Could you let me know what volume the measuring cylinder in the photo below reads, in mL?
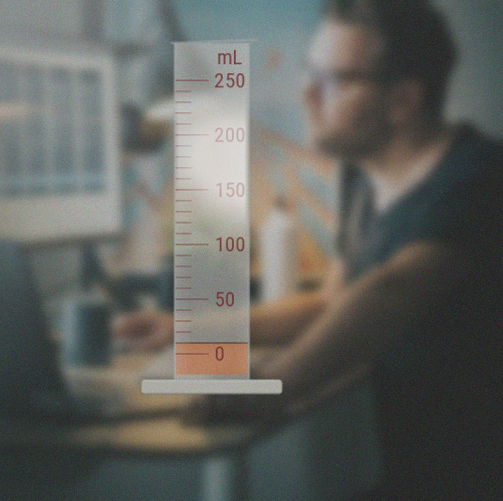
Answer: 10 mL
